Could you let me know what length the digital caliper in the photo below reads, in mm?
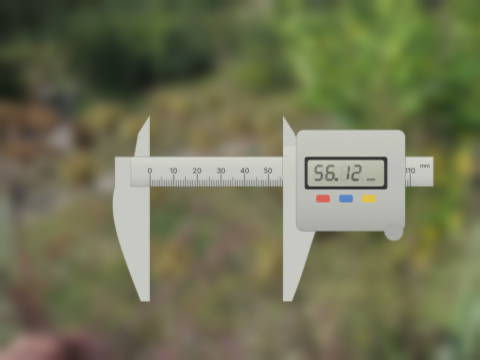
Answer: 56.12 mm
